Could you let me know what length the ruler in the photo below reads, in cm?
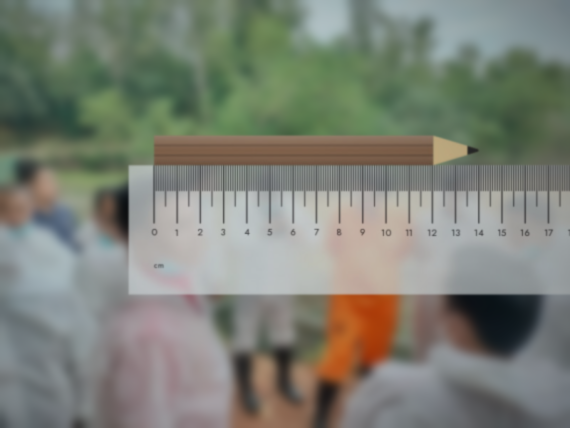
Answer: 14 cm
